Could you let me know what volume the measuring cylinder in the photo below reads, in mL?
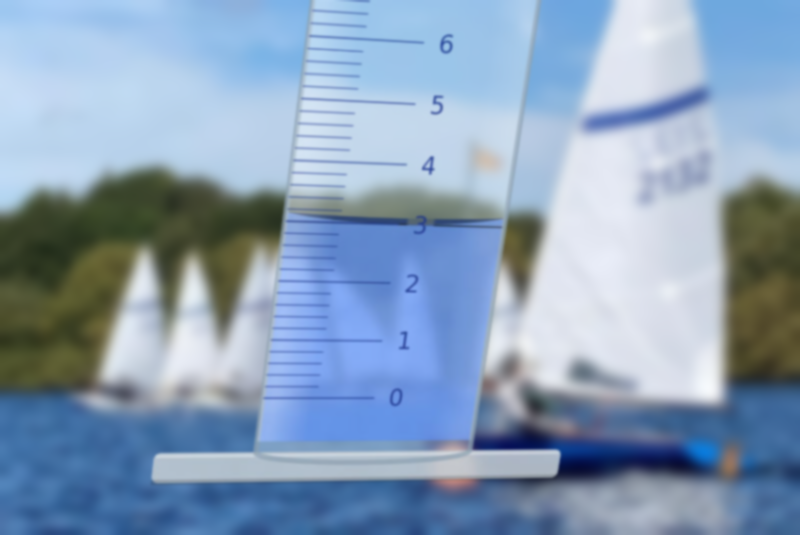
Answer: 3 mL
